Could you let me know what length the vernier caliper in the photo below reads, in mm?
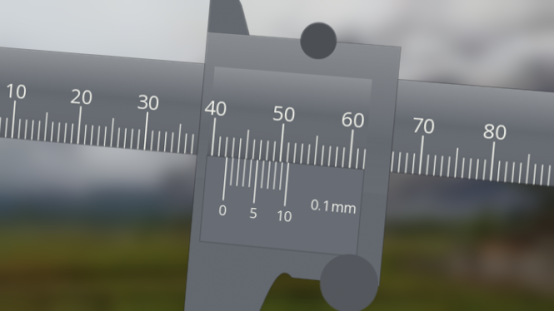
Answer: 42.2 mm
